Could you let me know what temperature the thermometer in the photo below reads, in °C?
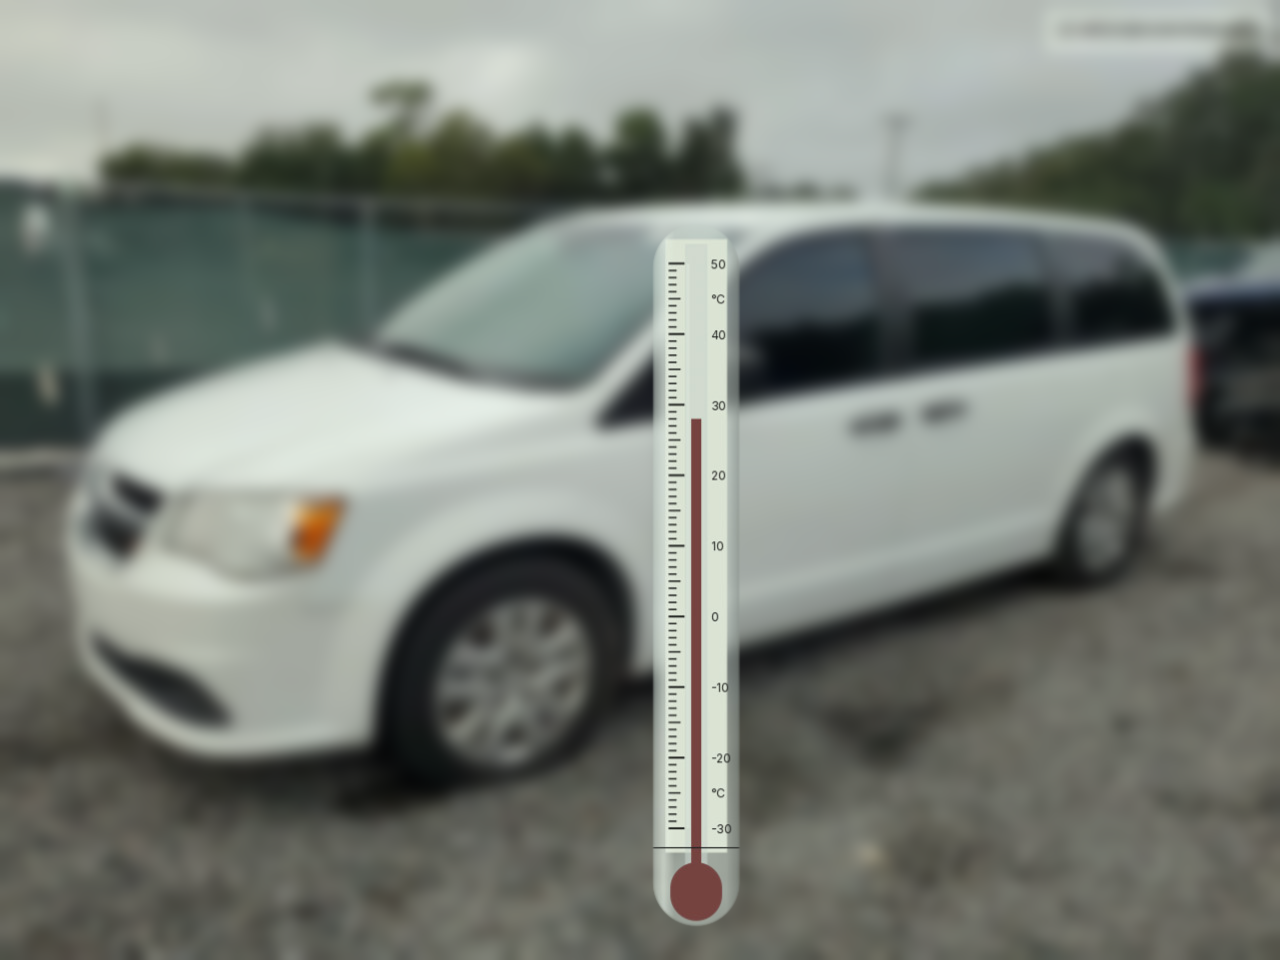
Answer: 28 °C
